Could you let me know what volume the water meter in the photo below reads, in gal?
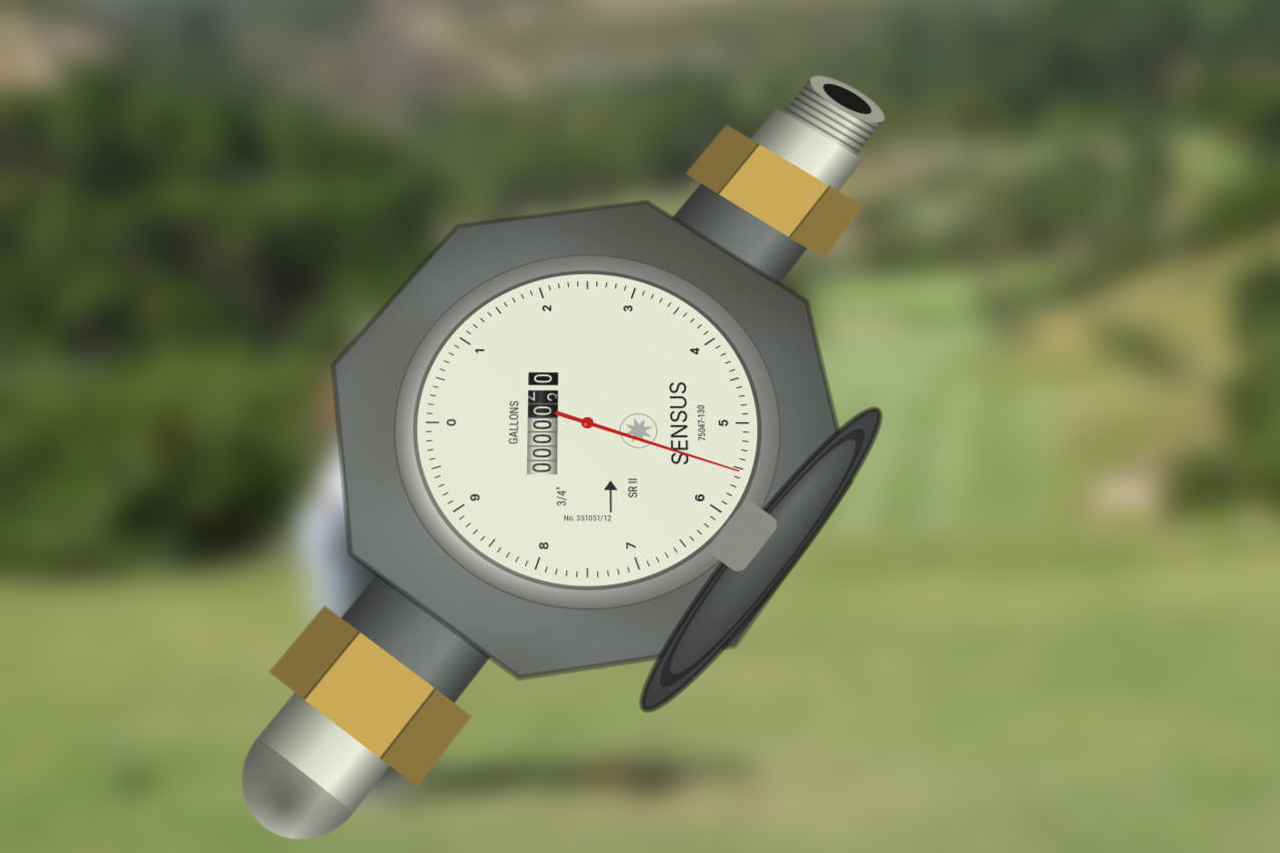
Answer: 25.5 gal
